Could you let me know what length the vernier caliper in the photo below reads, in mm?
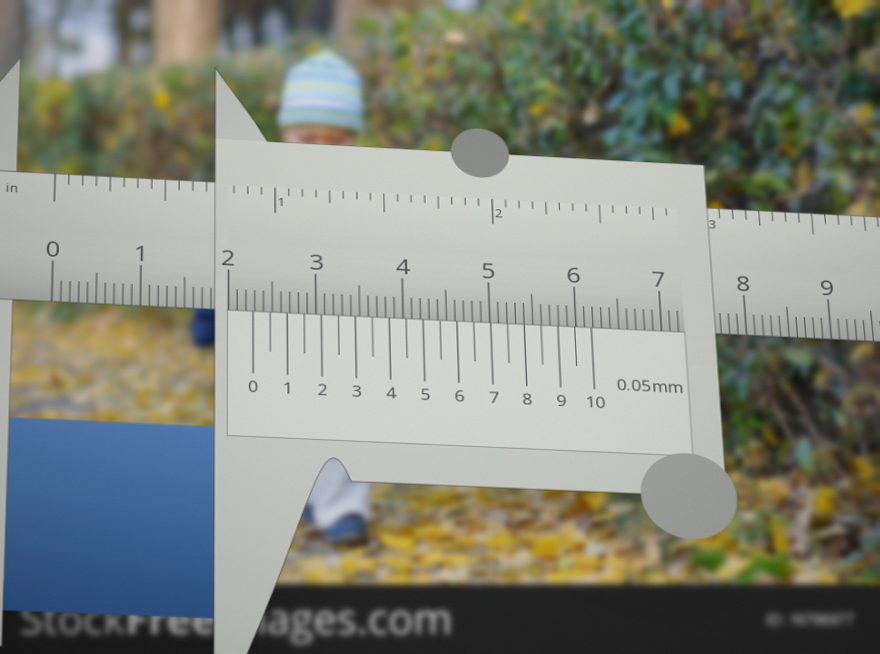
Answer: 22.8 mm
